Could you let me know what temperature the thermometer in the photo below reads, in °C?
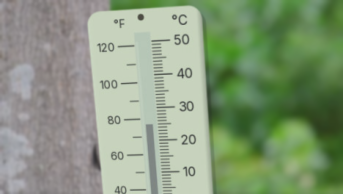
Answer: 25 °C
